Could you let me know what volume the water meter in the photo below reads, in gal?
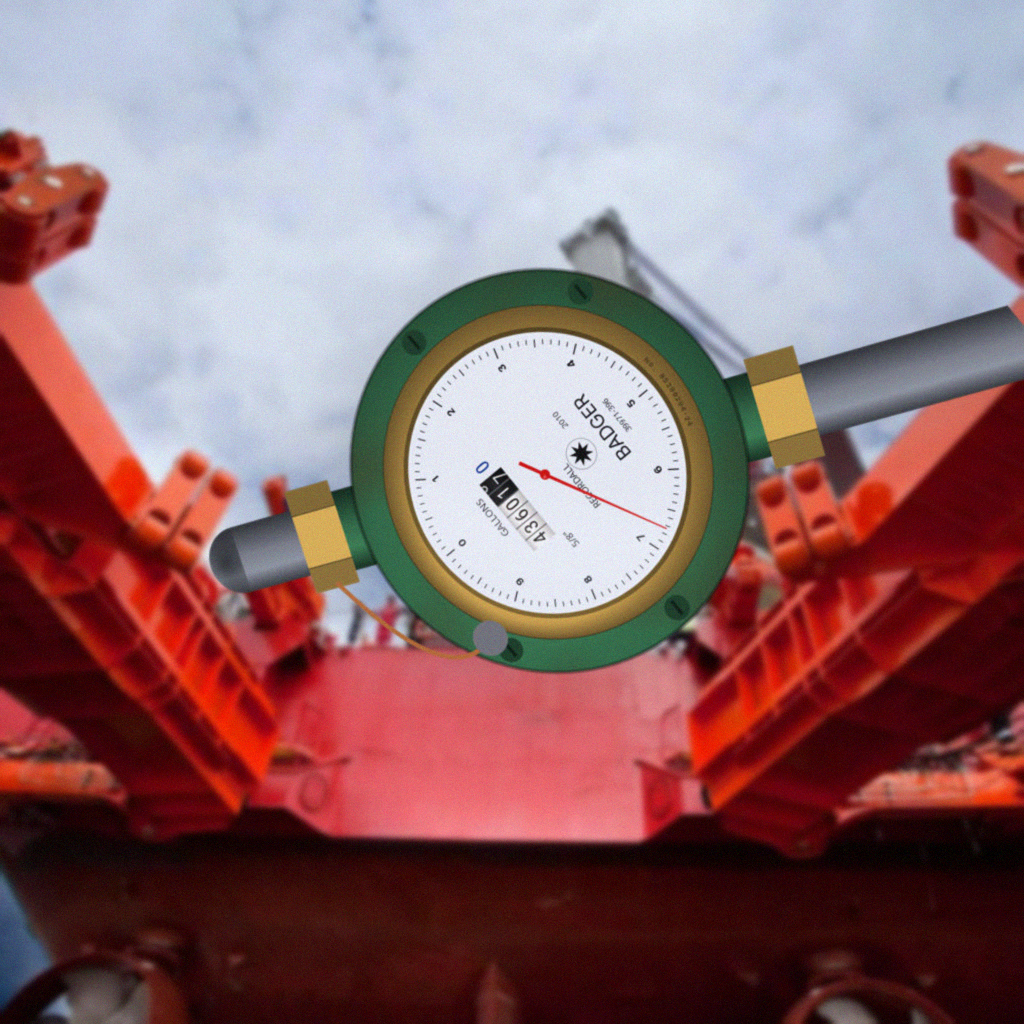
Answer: 4360166.7 gal
